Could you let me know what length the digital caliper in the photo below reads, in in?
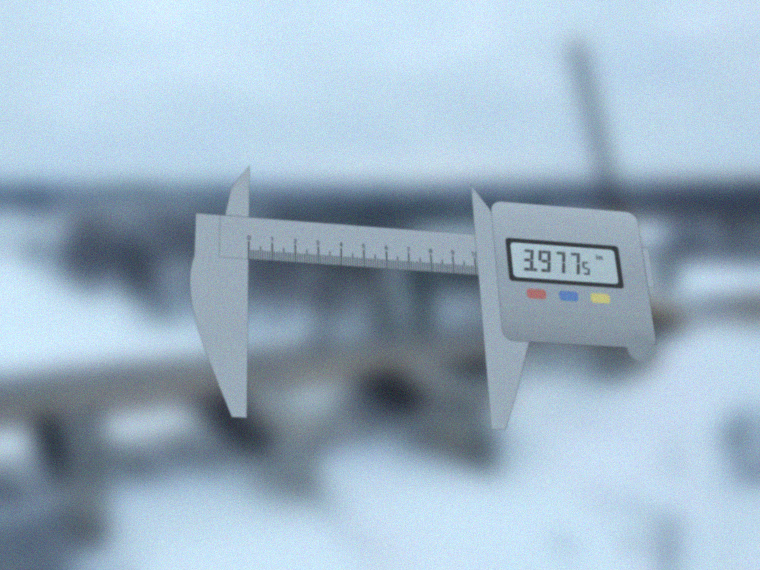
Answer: 3.9775 in
